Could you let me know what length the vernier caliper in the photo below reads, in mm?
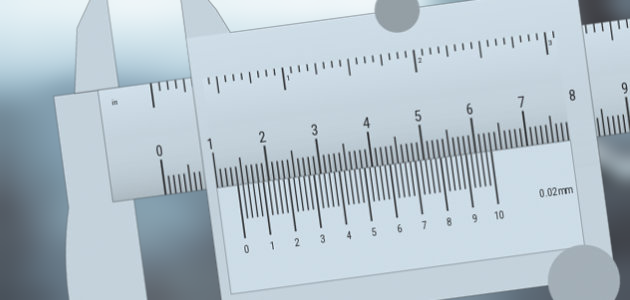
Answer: 14.0 mm
